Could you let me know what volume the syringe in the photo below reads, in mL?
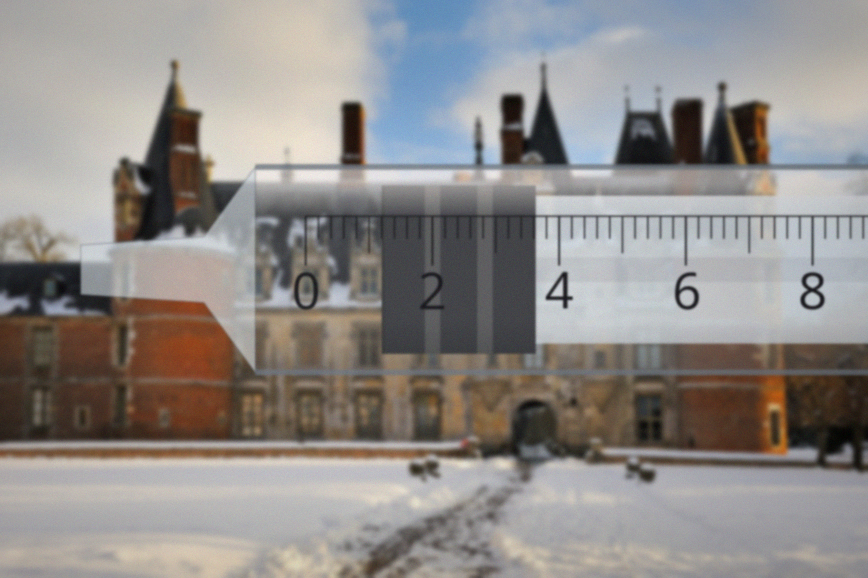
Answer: 1.2 mL
